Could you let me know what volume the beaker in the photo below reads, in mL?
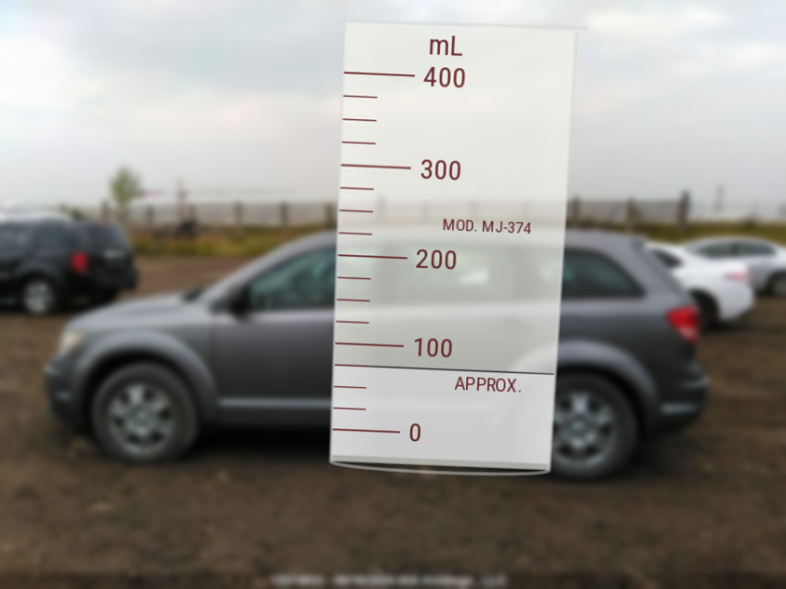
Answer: 75 mL
